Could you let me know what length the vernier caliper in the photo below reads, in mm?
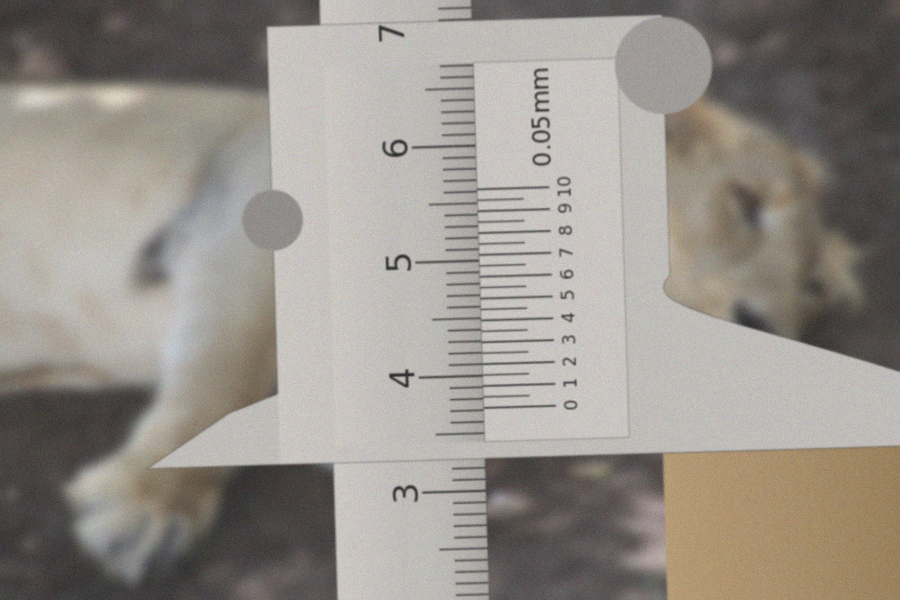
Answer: 37.2 mm
